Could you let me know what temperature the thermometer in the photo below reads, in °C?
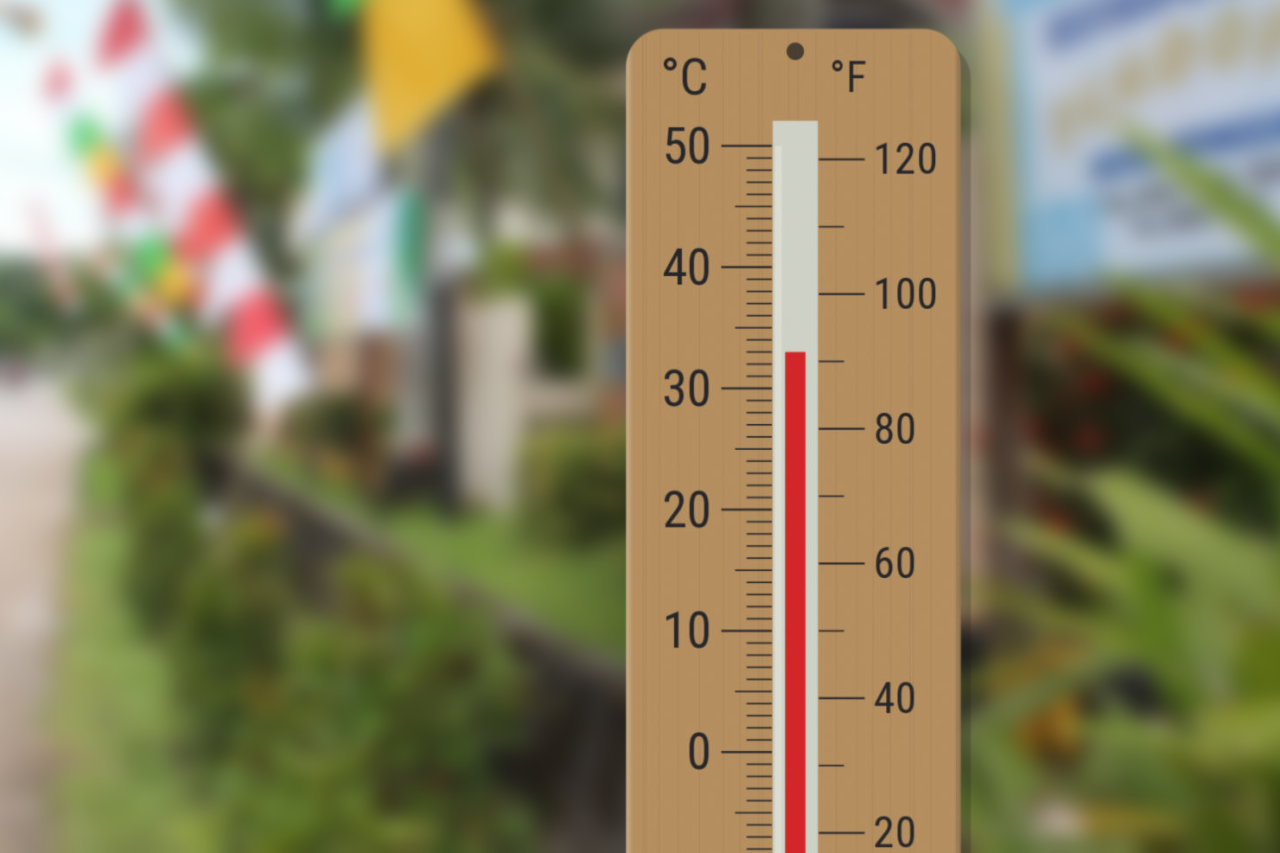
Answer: 33 °C
